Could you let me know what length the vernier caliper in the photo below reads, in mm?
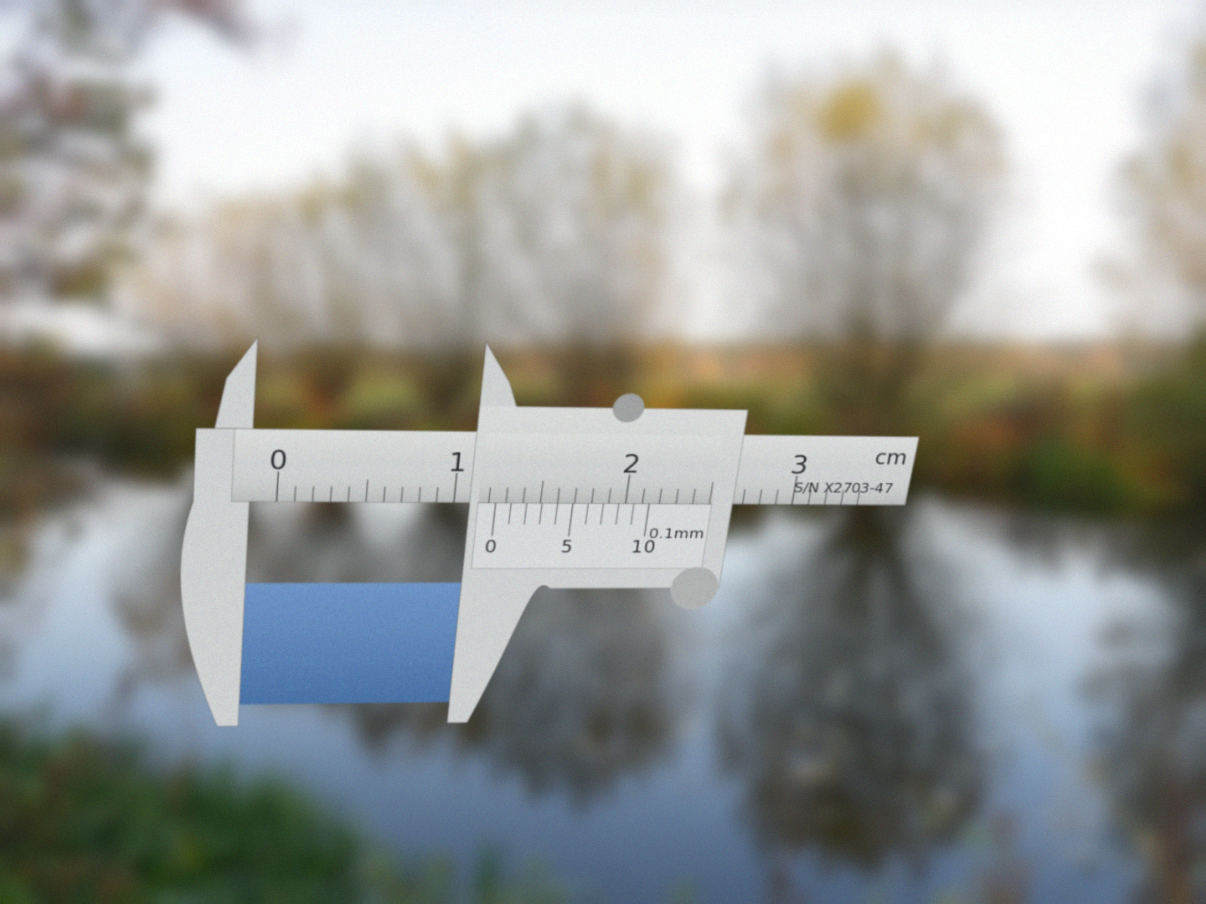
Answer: 12.4 mm
